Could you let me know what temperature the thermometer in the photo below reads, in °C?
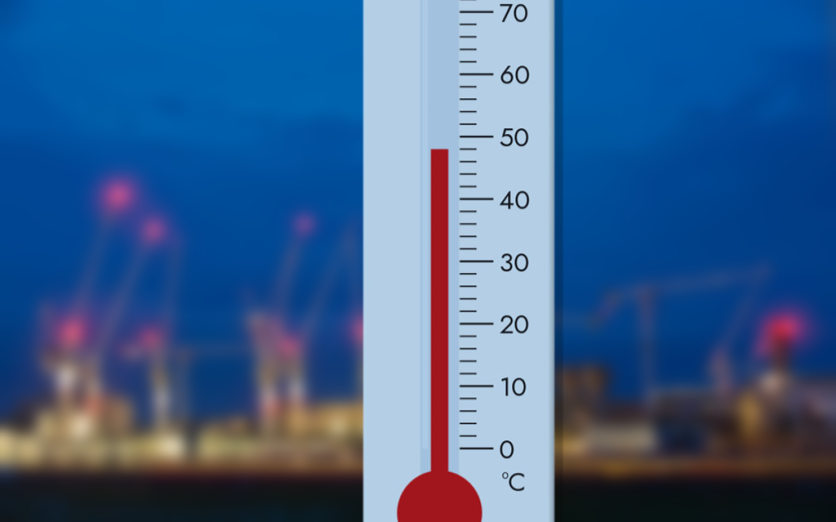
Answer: 48 °C
